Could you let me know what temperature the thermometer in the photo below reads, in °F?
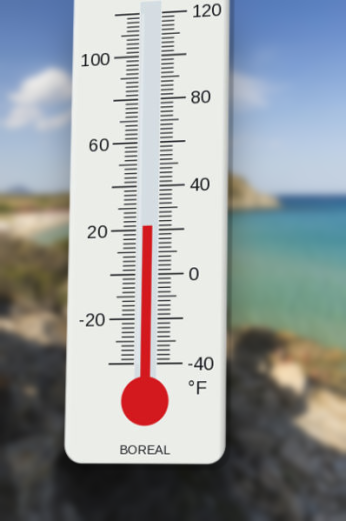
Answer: 22 °F
